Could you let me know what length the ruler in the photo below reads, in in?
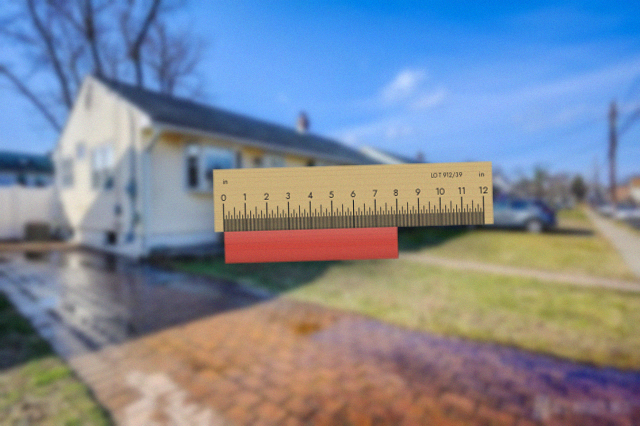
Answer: 8 in
